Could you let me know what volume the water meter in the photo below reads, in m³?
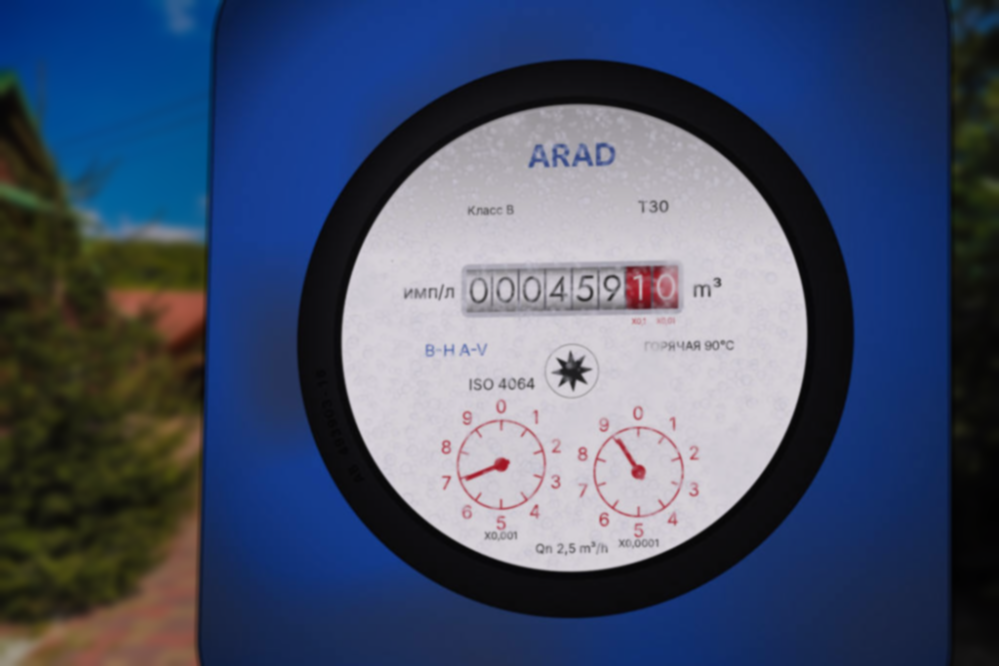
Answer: 459.1069 m³
